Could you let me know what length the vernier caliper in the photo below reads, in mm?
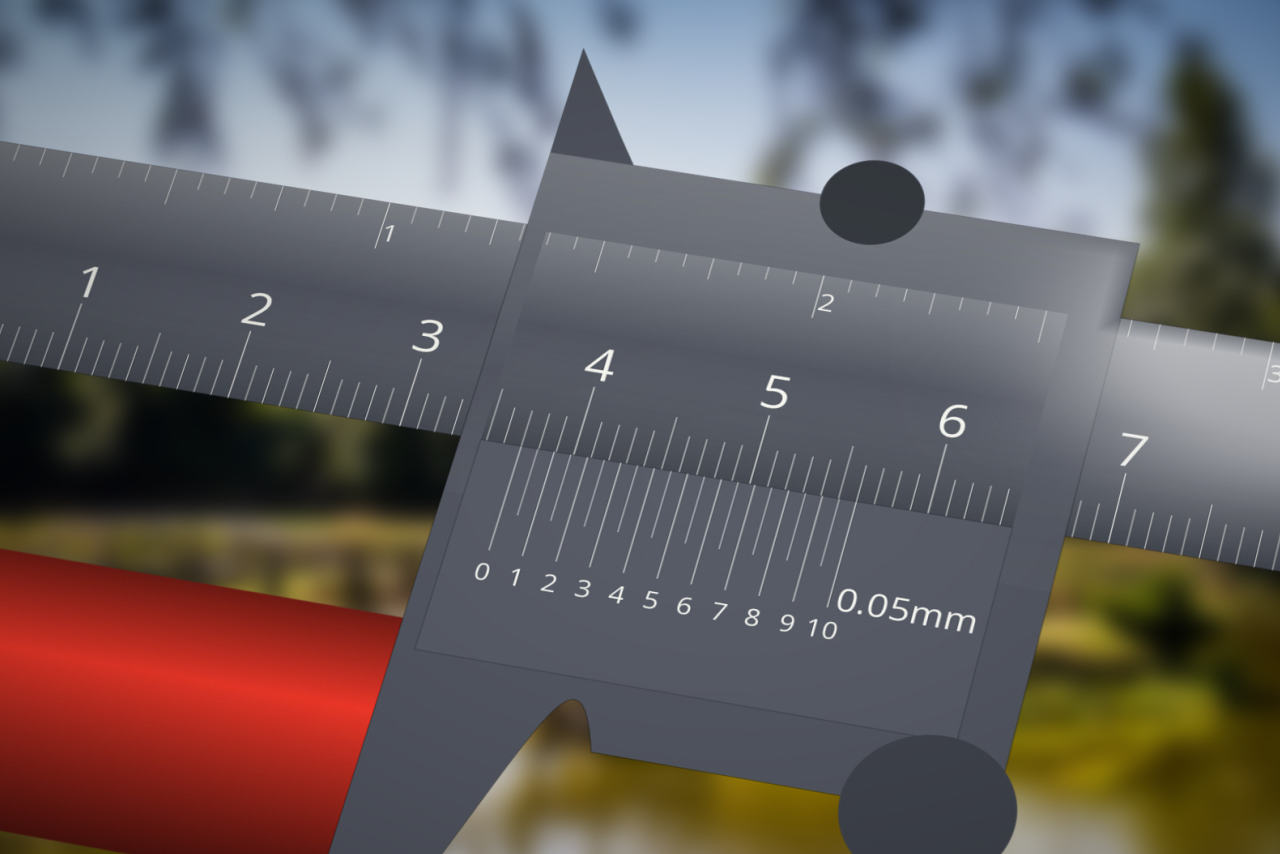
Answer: 37.0 mm
